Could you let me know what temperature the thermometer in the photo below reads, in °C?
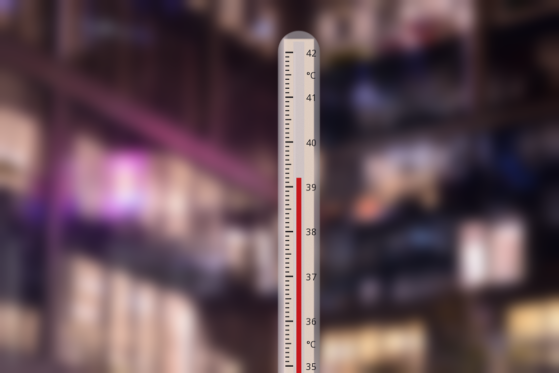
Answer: 39.2 °C
